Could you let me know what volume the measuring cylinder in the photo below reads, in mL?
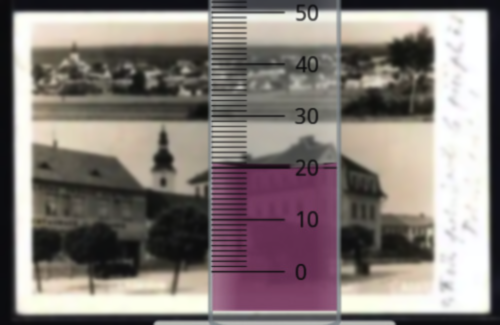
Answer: 20 mL
